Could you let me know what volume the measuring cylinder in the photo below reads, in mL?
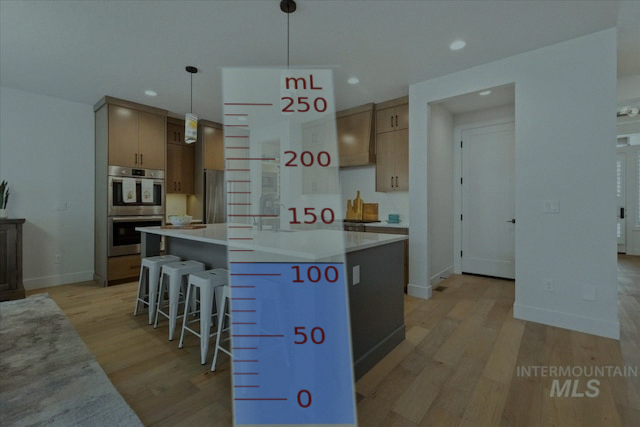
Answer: 110 mL
